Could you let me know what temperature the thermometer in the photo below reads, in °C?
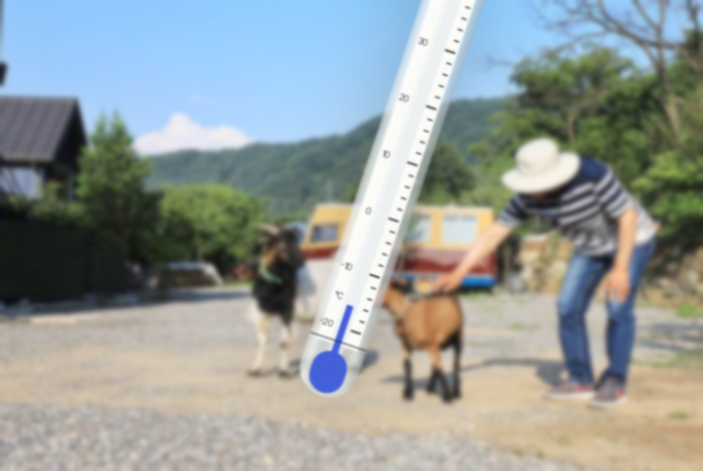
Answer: -16 °C
